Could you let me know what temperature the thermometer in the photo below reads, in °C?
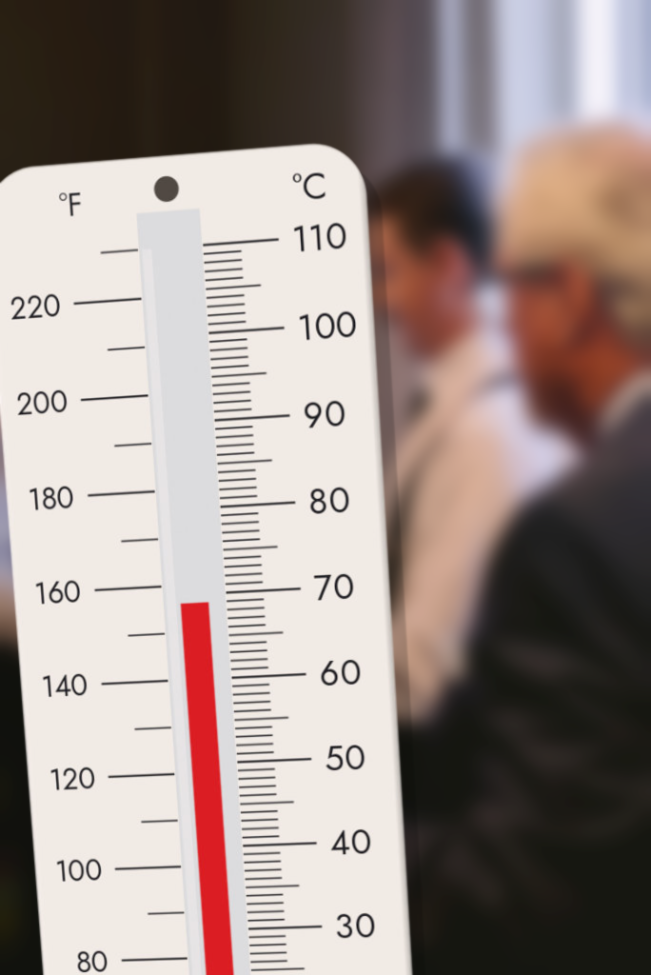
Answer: 69 °C
